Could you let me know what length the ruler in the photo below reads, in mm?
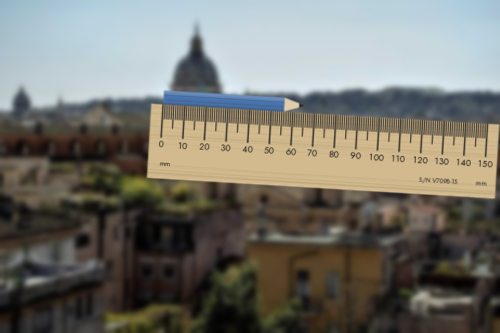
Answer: 65 mm
